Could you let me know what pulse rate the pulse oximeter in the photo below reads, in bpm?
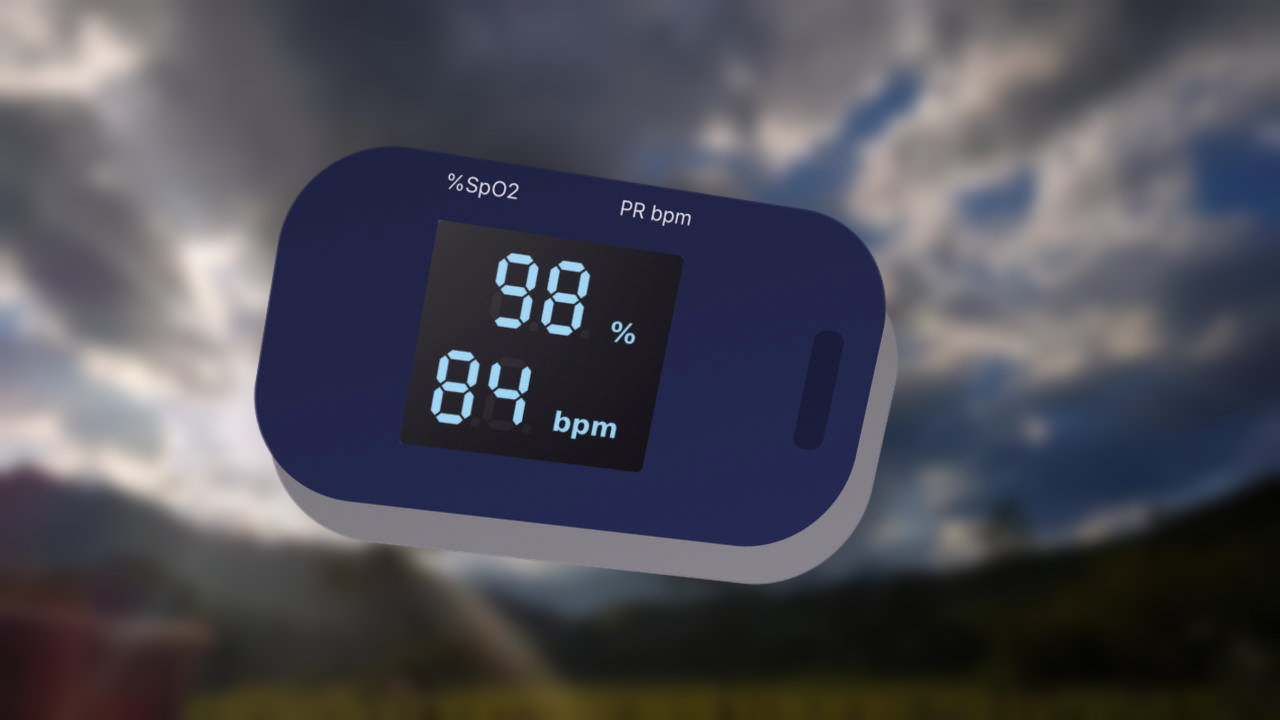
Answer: 84 bpm
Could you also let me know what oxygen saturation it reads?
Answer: 98 %
